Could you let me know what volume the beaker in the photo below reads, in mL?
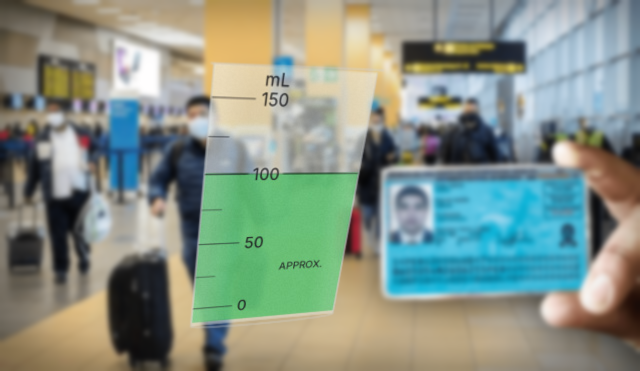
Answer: 100 mL
